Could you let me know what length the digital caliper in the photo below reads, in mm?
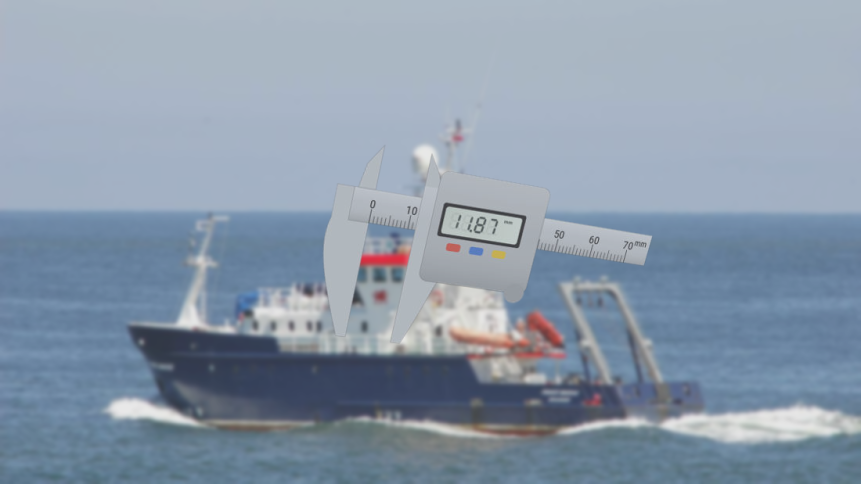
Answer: 11.87 mm
